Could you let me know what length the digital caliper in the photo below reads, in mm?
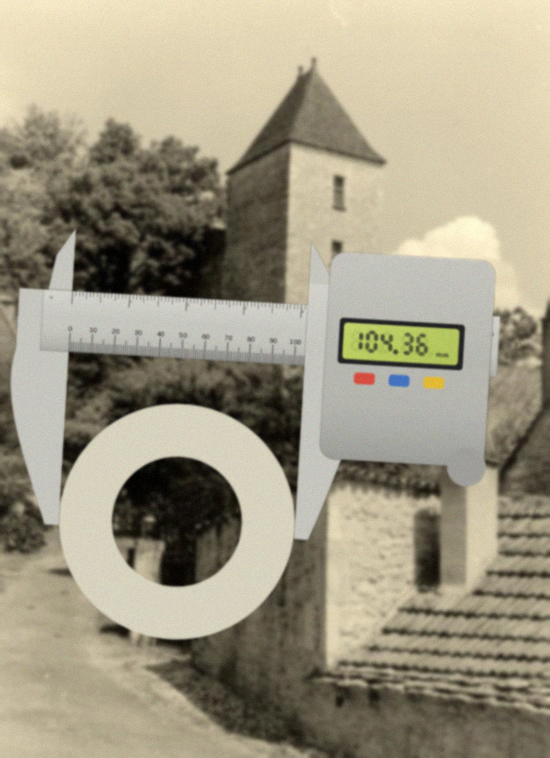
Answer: 104.36 mm
